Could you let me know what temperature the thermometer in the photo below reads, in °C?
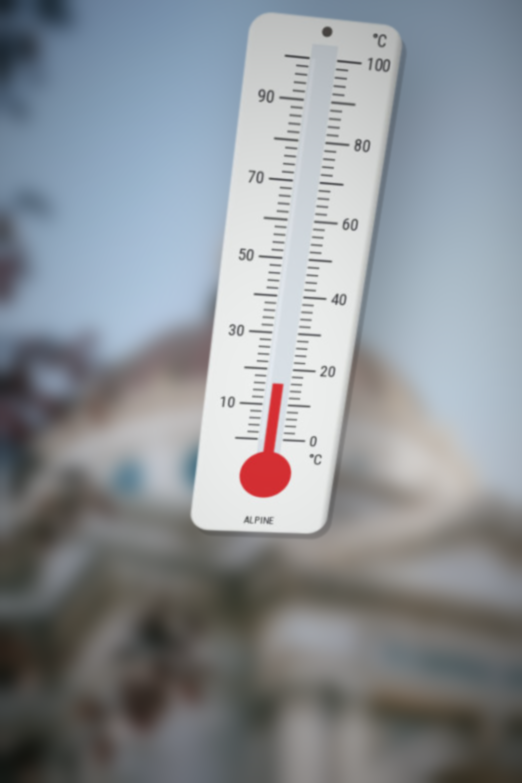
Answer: 16 °C
